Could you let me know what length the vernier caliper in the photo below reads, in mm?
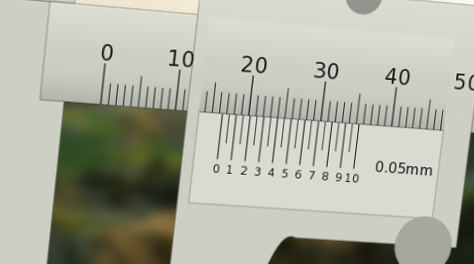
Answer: 16.4 mm
